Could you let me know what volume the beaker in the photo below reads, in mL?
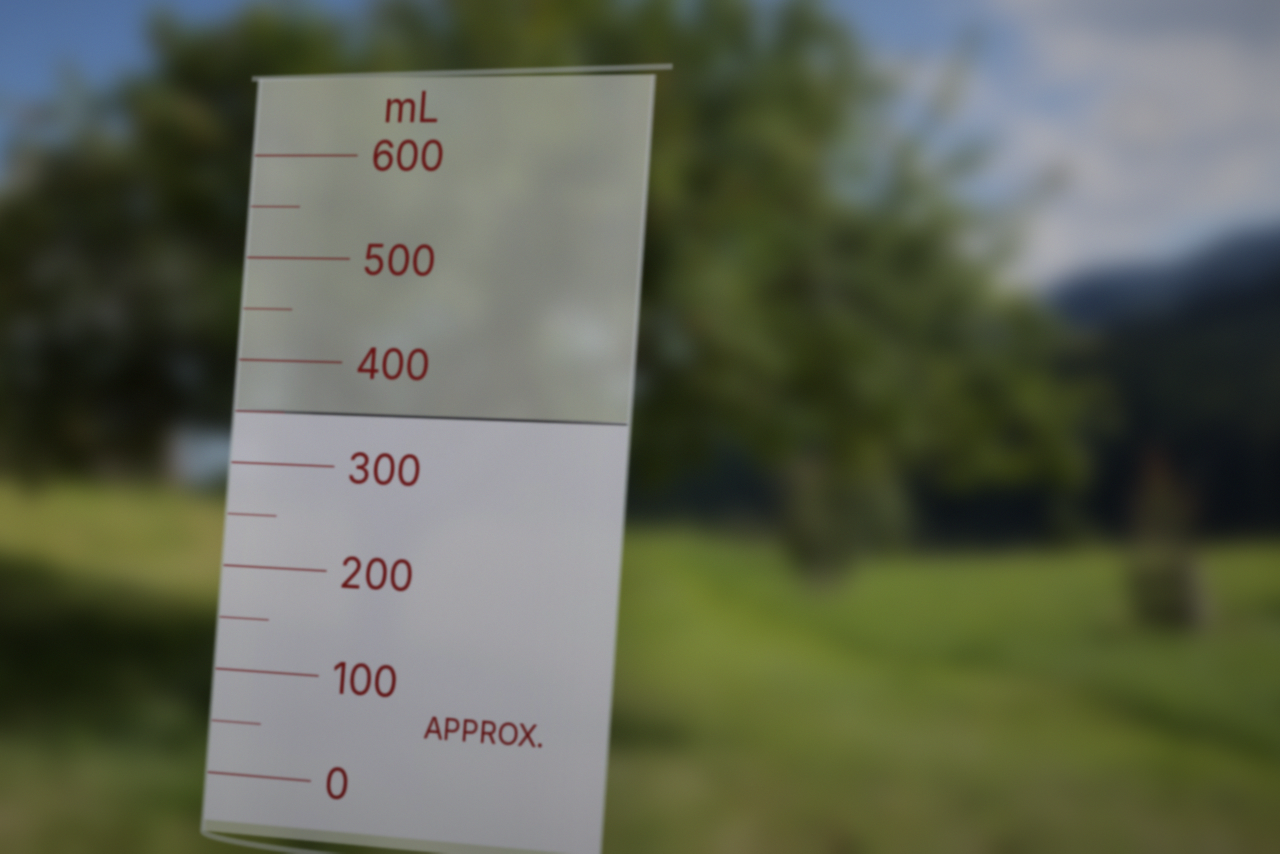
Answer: 350 mL
